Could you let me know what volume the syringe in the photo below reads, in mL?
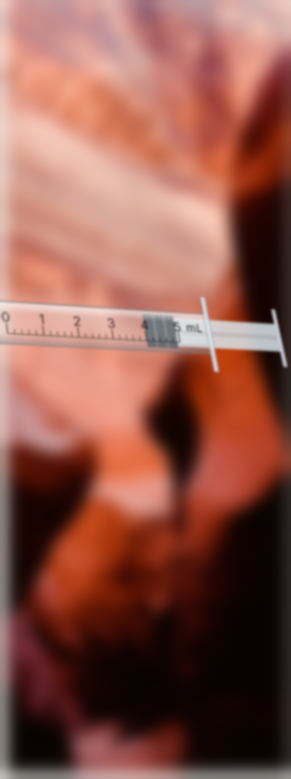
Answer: 4 mL
